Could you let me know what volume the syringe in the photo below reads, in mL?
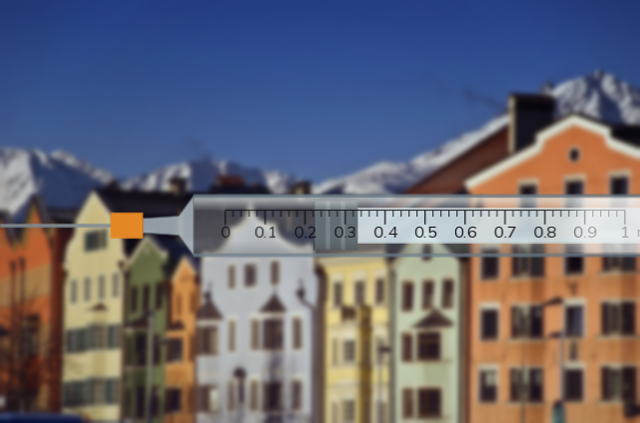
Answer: 0.22 mL
